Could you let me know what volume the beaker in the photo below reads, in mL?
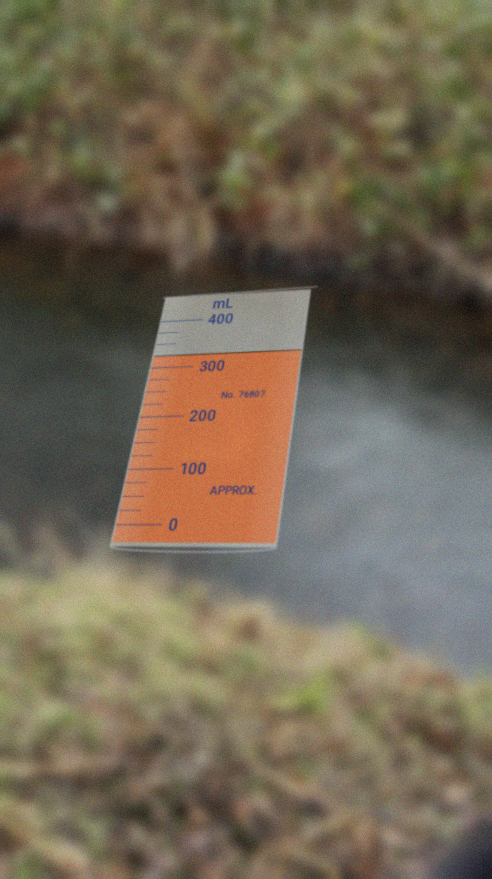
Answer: 325 mL
